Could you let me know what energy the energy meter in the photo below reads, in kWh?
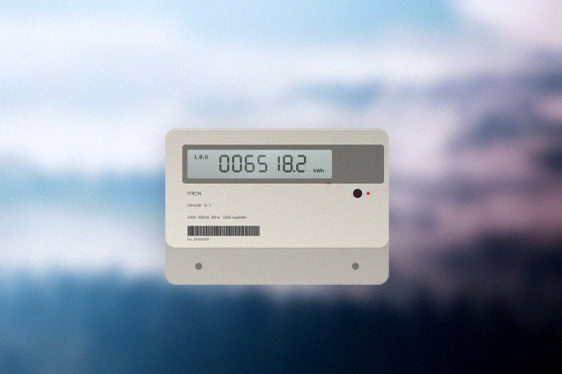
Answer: 6518.2 kWh
